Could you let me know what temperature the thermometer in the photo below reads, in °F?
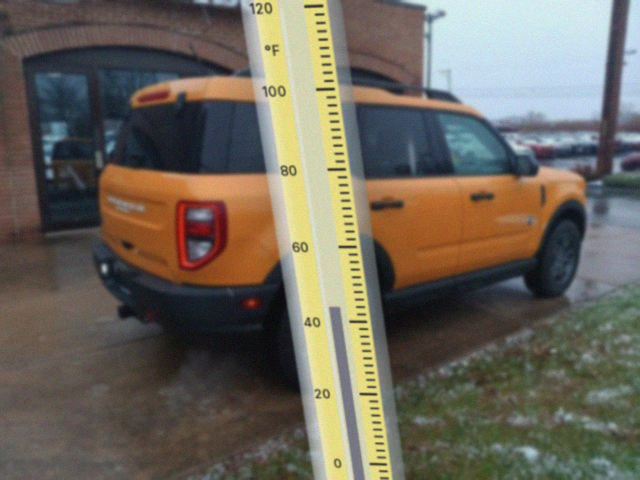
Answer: 44 °F
